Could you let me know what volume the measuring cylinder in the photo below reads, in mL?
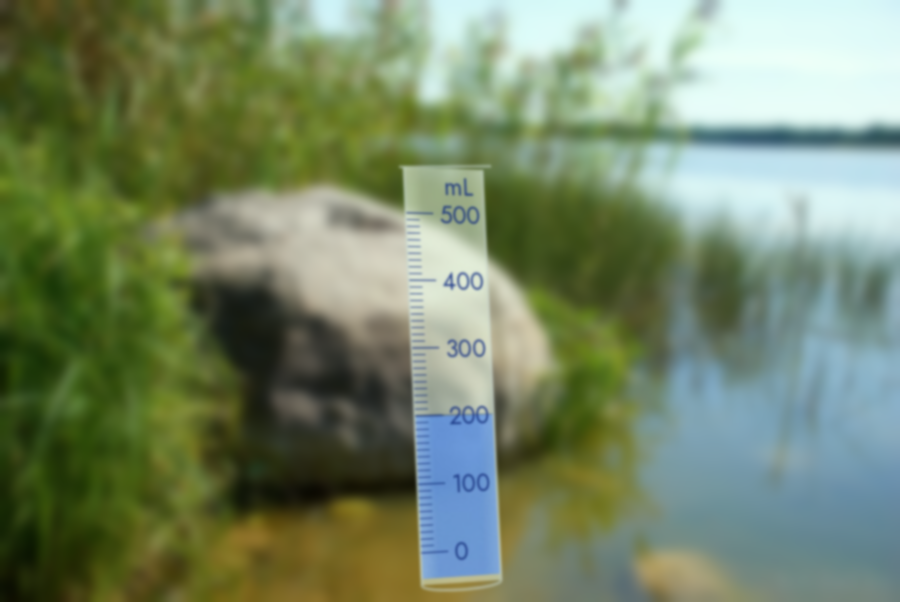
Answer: 200 mL
